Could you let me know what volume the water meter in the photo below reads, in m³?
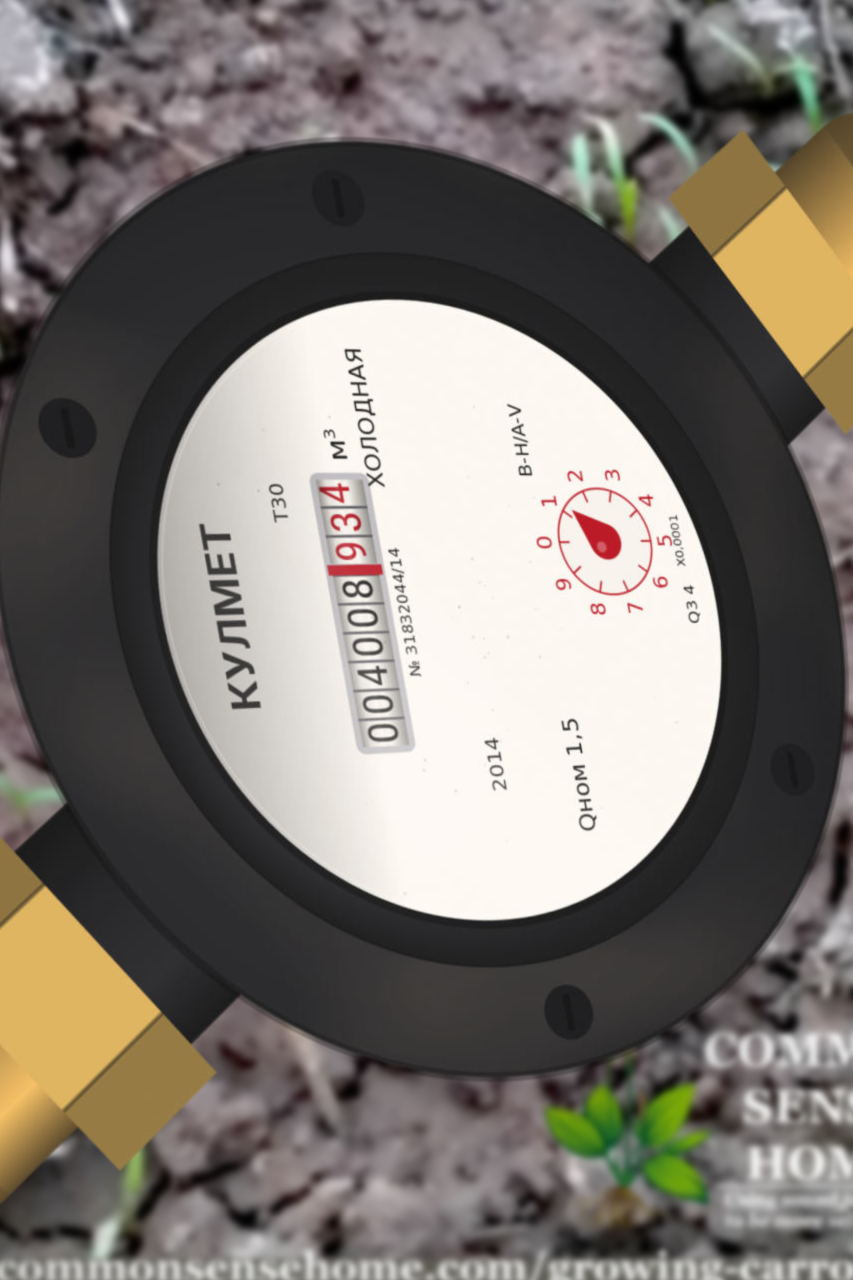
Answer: 4008.9341 m³
